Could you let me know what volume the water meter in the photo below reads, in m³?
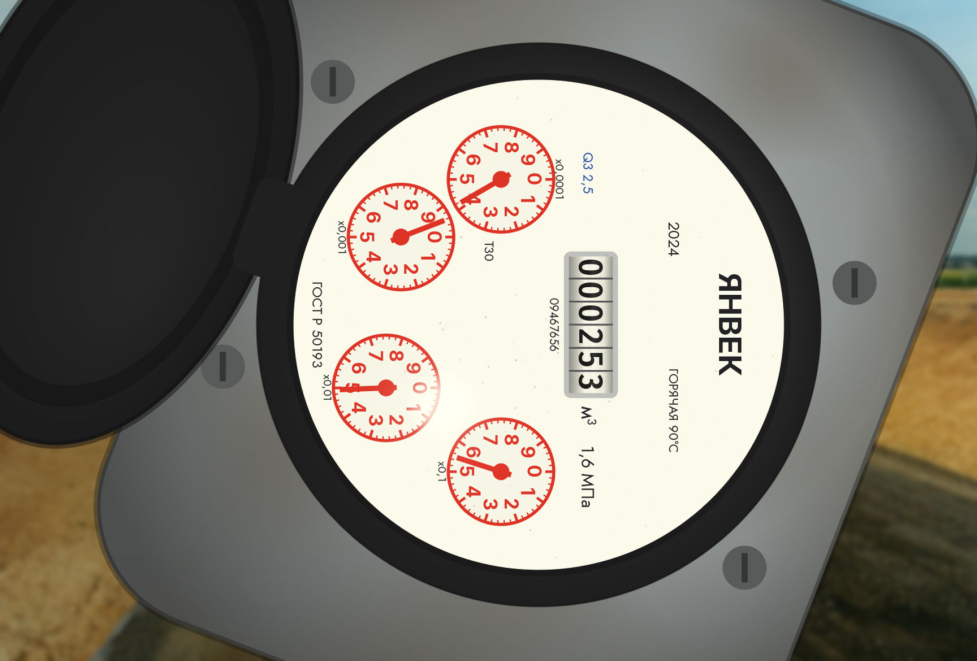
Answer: 253.5494 m³
